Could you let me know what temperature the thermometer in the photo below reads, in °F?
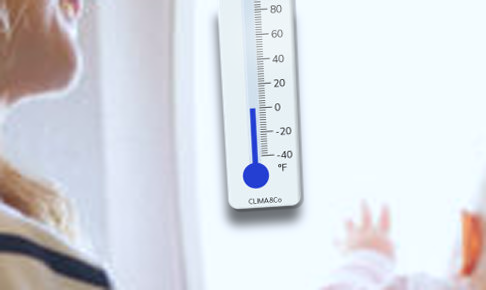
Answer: 0 °F
